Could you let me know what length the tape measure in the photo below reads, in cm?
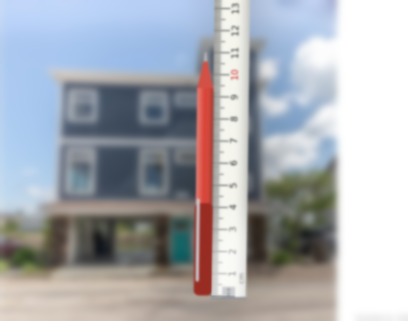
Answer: 11 cm
